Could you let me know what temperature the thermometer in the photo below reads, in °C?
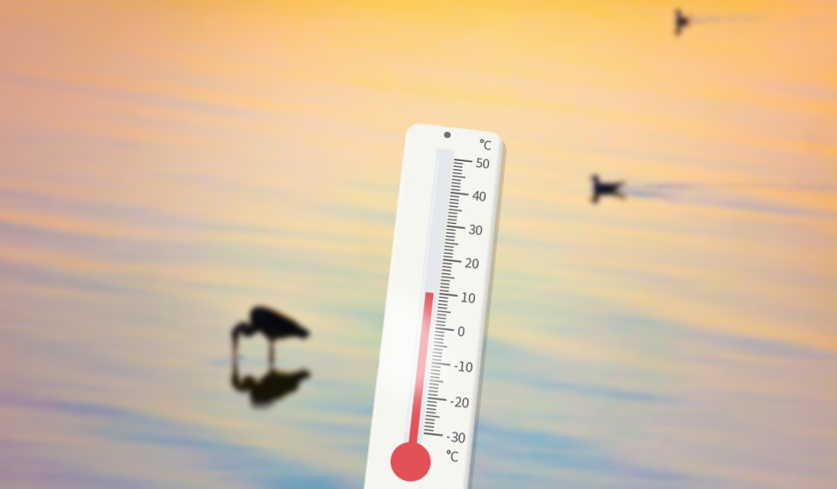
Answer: 10 °C
